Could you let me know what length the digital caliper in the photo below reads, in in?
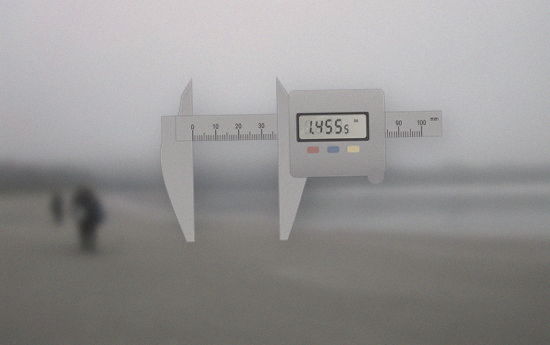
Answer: 1.4555 in
